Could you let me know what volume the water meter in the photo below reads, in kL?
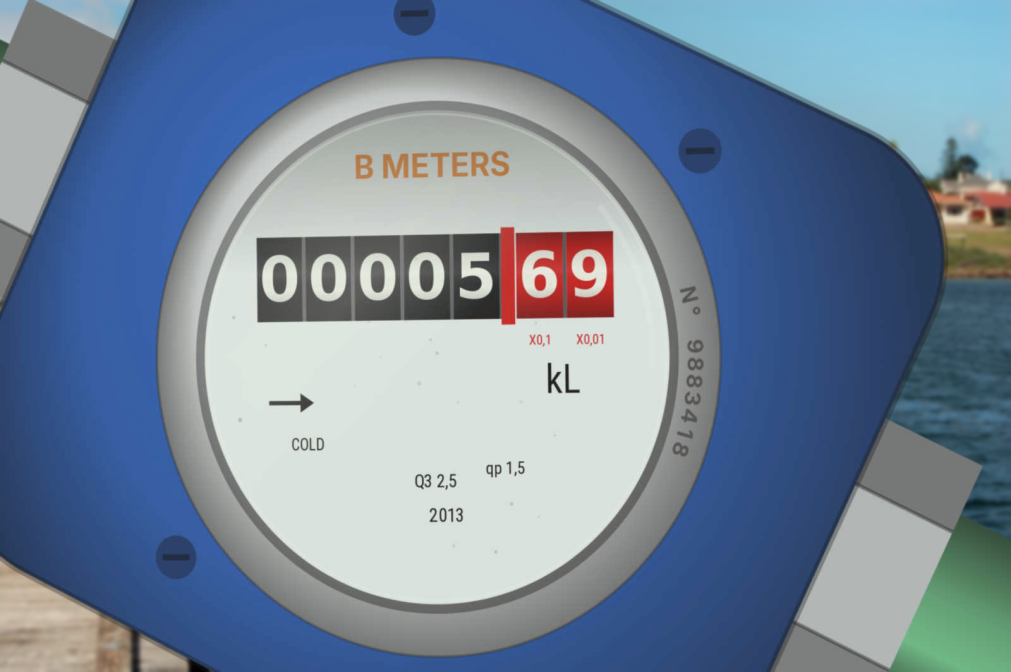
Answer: 5.69 kL
